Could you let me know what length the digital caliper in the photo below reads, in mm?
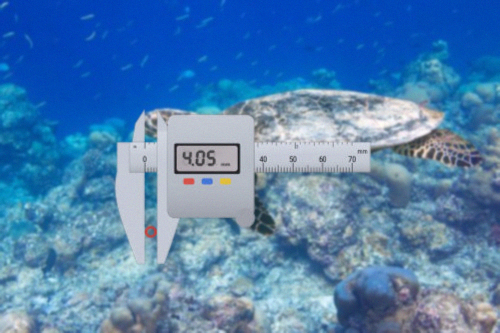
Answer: 4.05 mm
